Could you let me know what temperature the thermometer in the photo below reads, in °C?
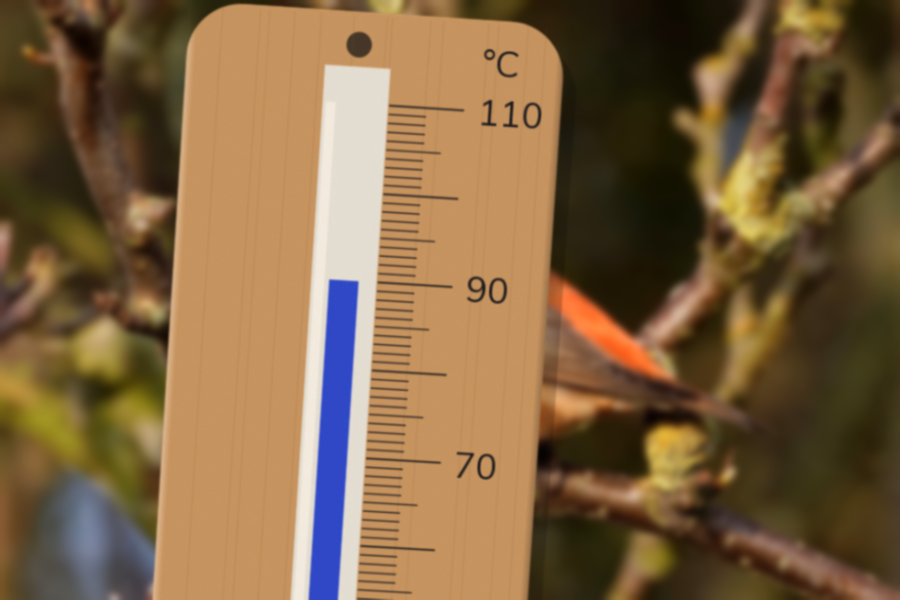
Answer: 90 °C
